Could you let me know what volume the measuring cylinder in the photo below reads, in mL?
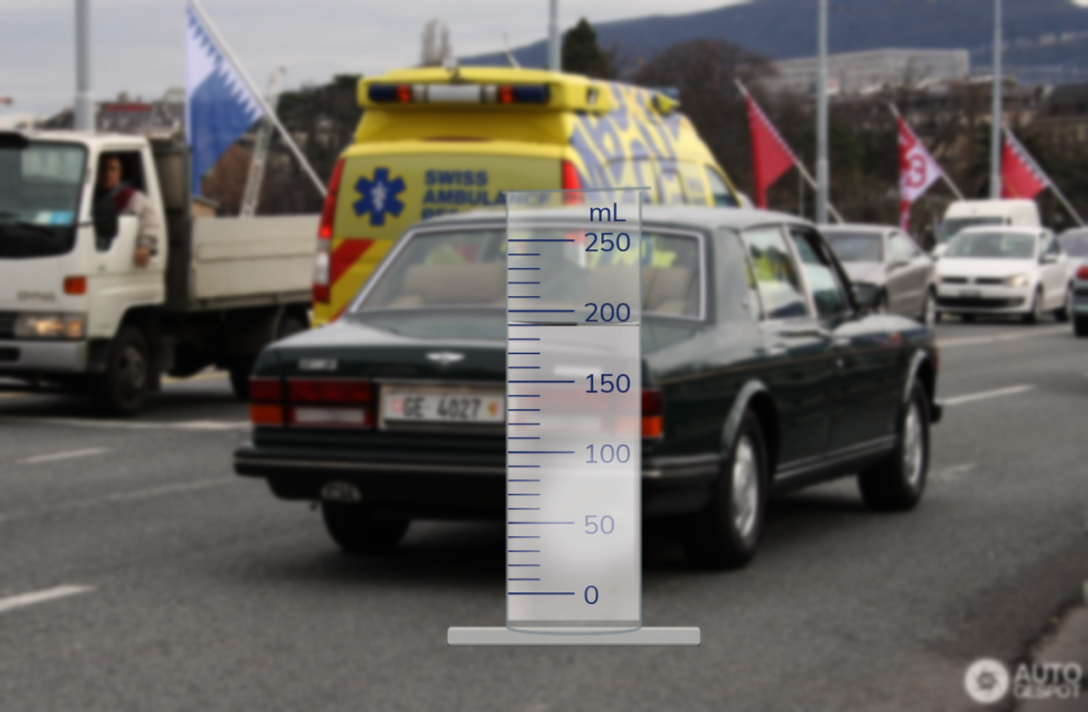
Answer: 190 mL
